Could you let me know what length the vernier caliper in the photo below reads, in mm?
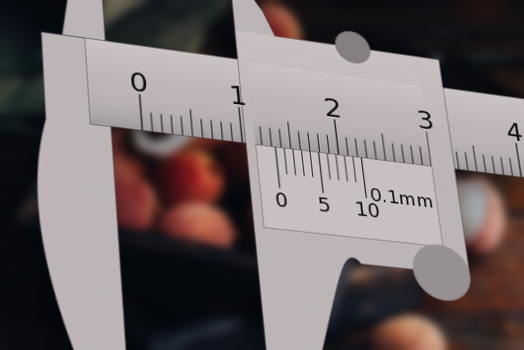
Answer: 13.4 mm
